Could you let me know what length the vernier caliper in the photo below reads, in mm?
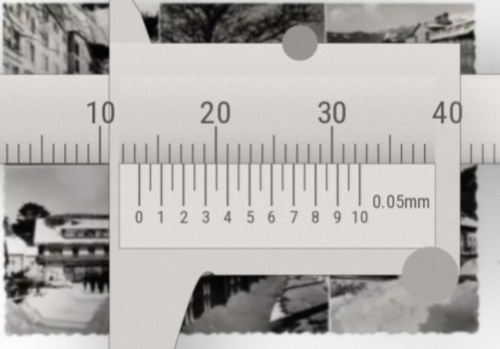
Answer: 13.4 mm
